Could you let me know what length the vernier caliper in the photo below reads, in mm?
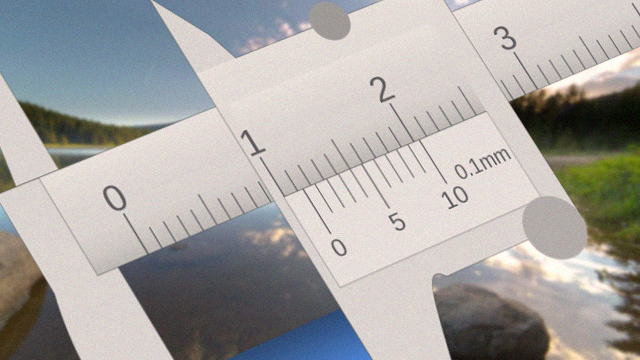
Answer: 11.4 mm
